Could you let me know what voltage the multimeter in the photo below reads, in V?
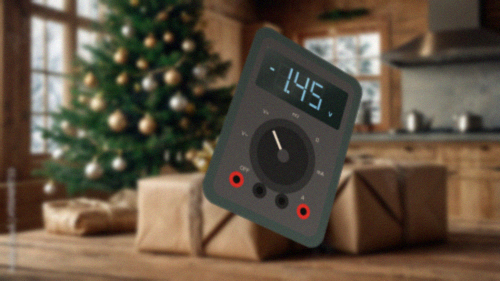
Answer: -1.45 V
